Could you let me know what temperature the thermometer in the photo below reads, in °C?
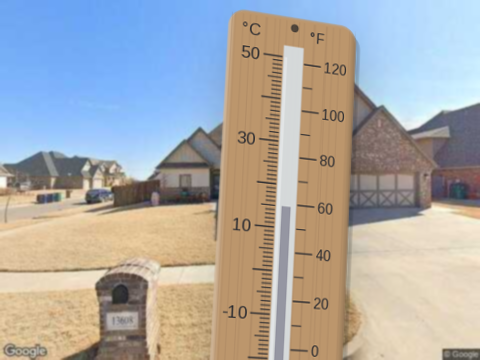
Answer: 15 °C
